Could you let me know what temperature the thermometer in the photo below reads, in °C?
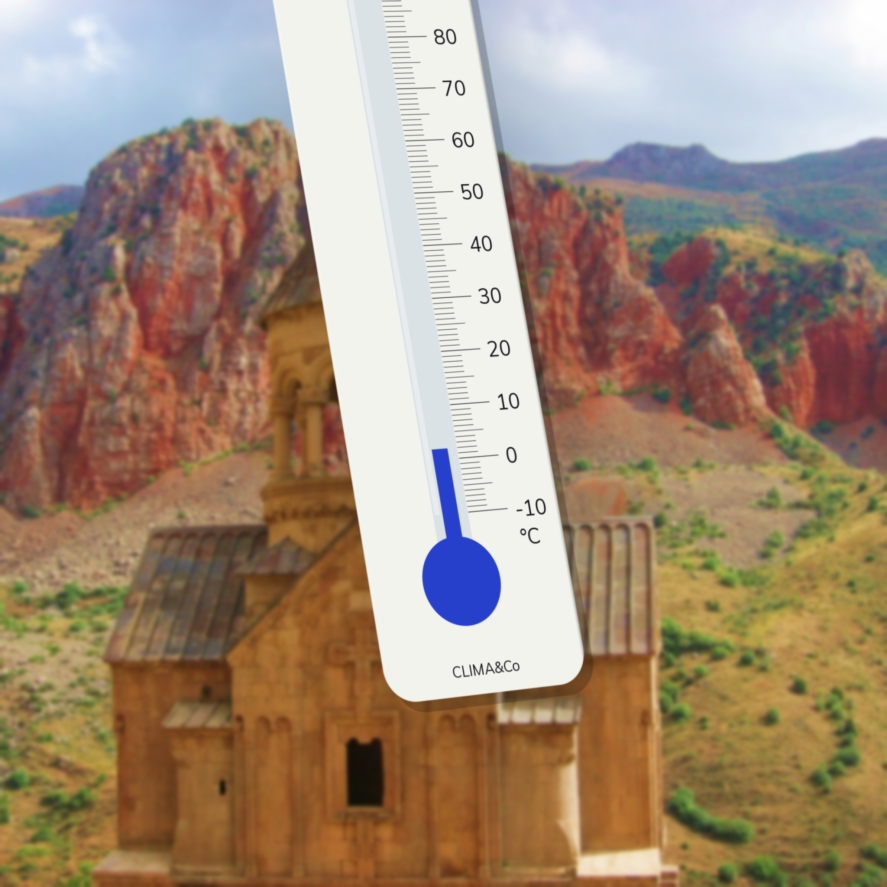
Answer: 2 °C
